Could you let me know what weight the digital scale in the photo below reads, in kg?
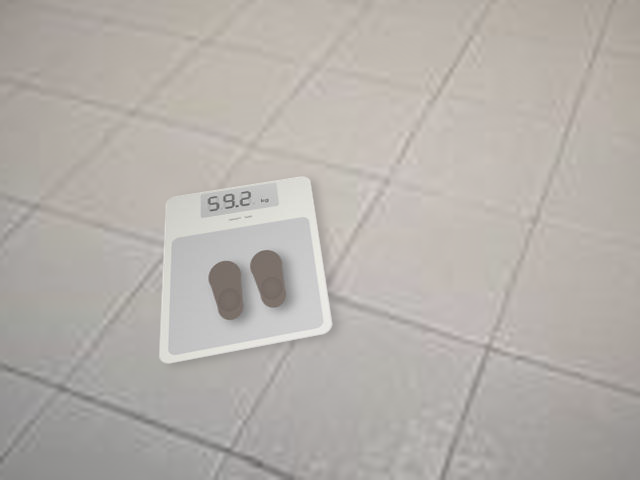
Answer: 59.2 kg
